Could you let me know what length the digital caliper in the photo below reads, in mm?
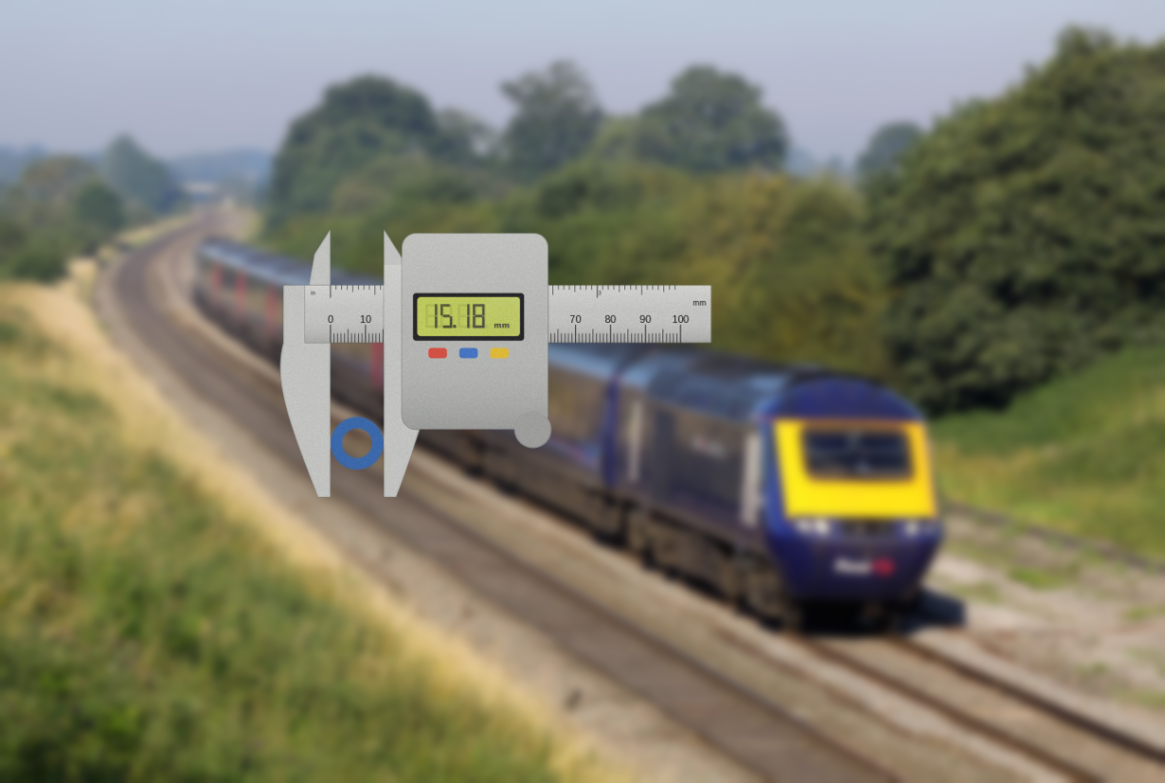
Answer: 15.18 mm
